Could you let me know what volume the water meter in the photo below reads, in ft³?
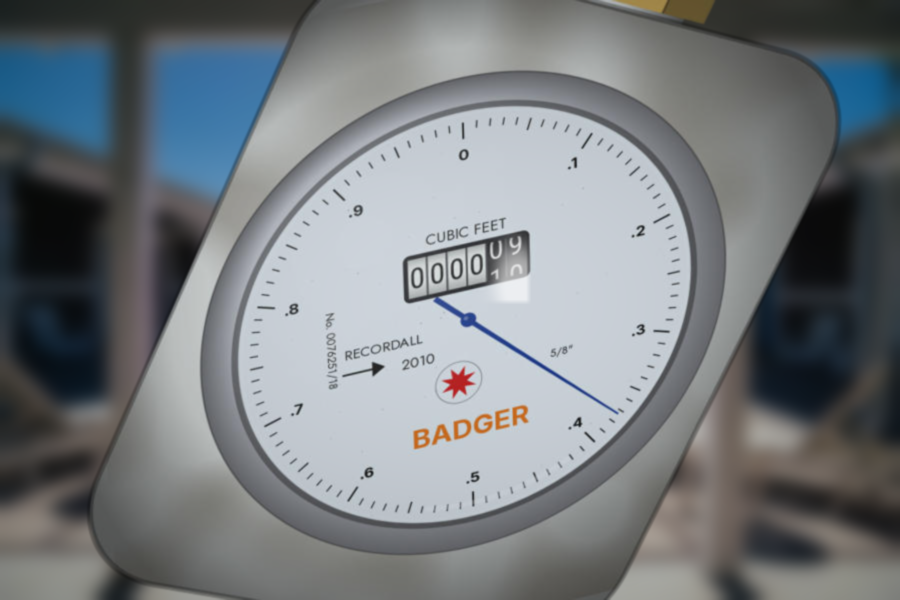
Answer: 9.37 ft³
